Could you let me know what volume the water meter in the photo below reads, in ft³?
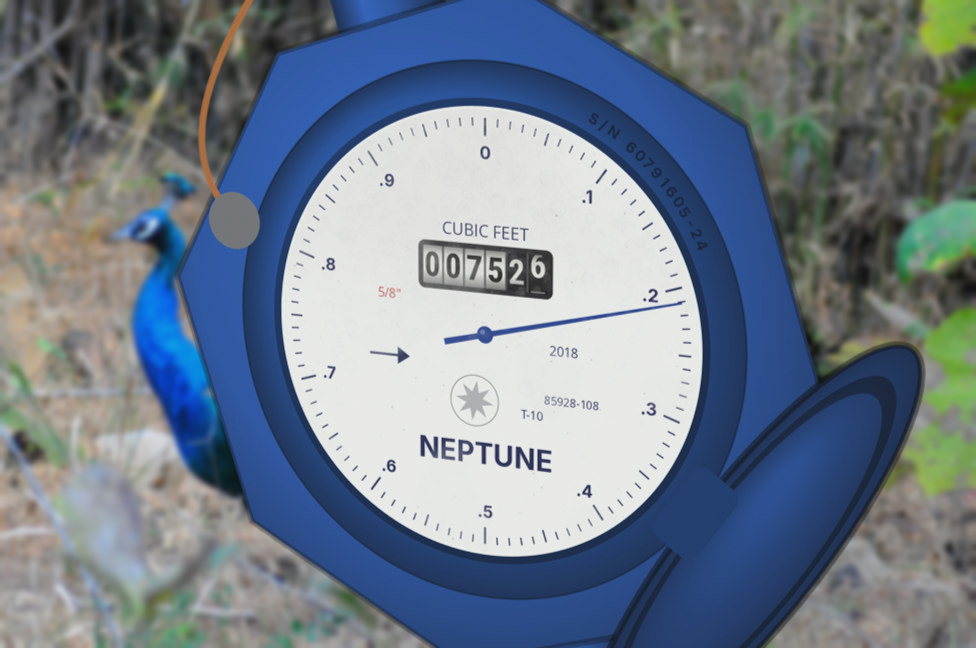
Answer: 7526.21 ft³
